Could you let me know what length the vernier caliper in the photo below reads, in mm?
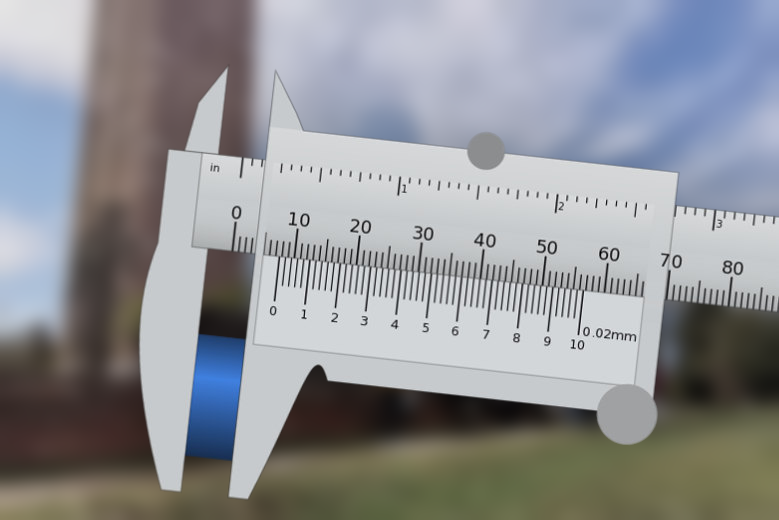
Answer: 7.6 mm
